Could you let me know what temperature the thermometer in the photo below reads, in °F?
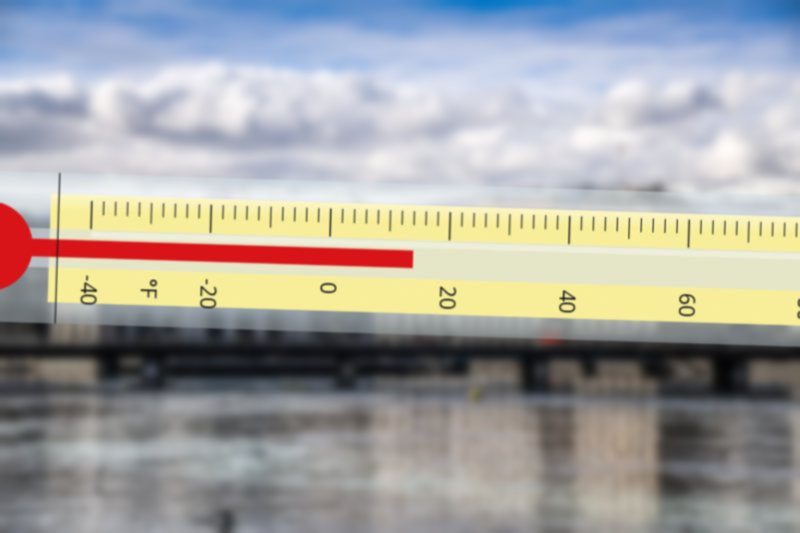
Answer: 14 °F
